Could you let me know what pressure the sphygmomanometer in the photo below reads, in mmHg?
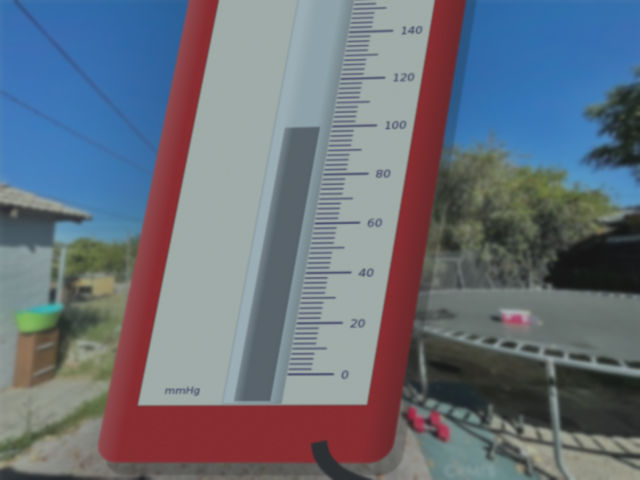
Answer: 100 mmHg
